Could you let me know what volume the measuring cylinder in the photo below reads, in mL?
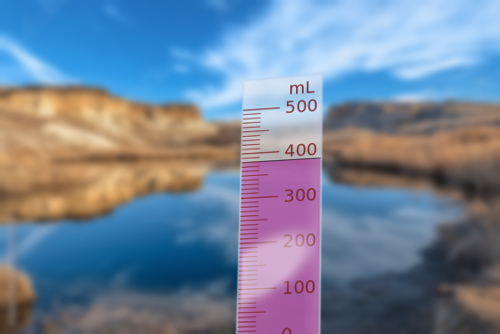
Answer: 380 mL
